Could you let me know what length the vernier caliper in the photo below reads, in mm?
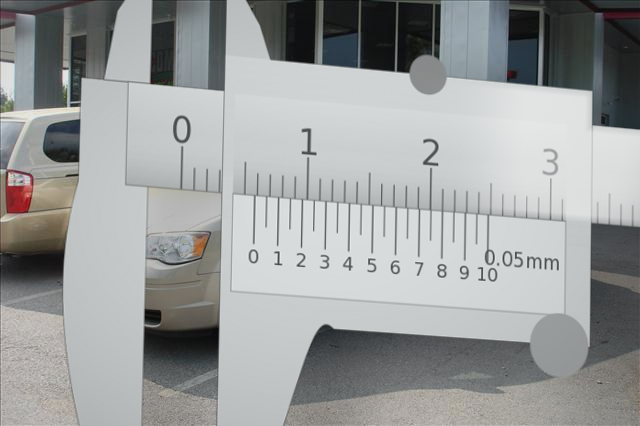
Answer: 5.8 mm
